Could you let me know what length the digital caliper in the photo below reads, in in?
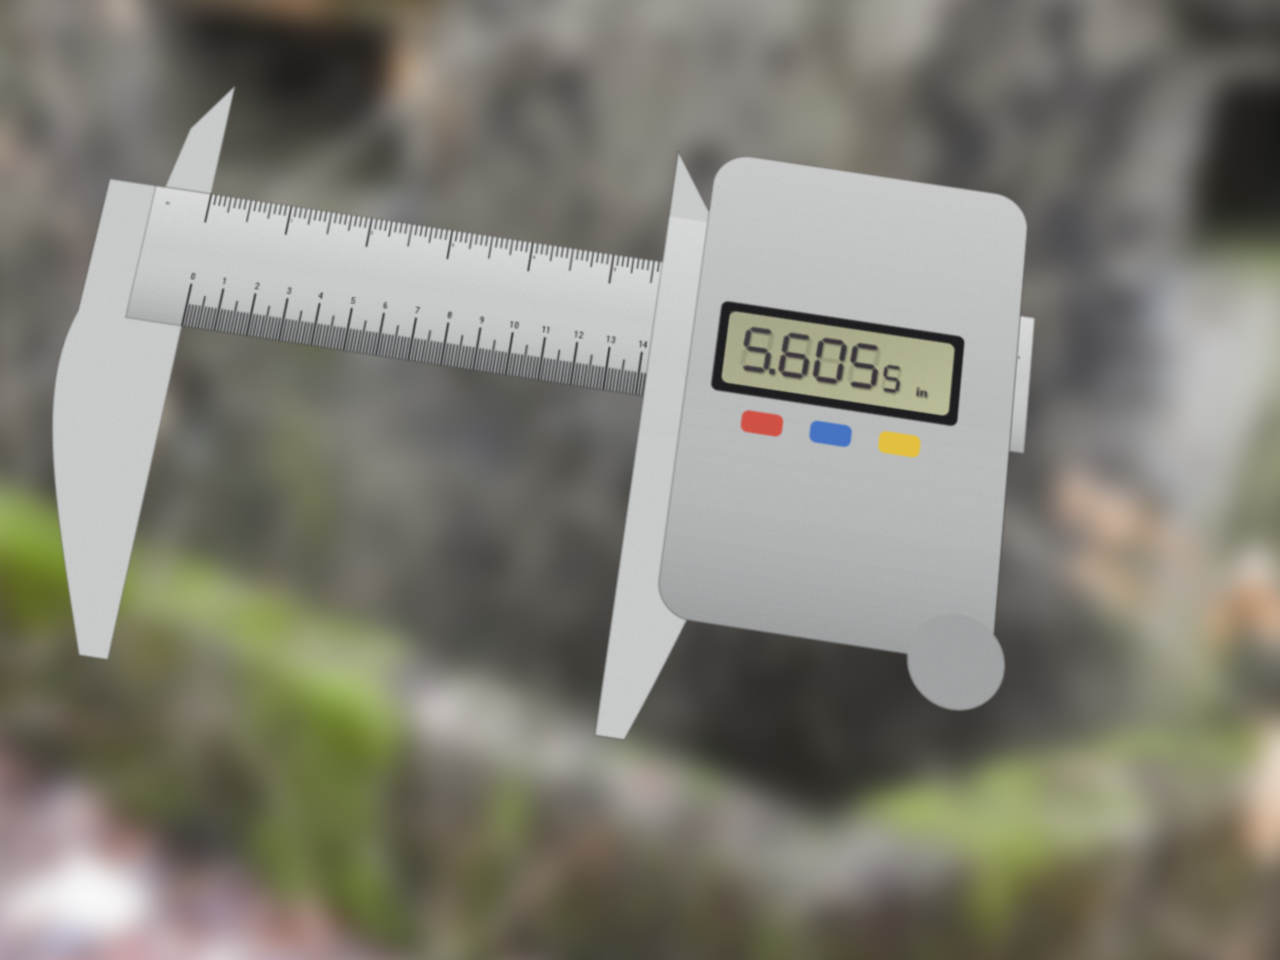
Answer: 5.6055 in
